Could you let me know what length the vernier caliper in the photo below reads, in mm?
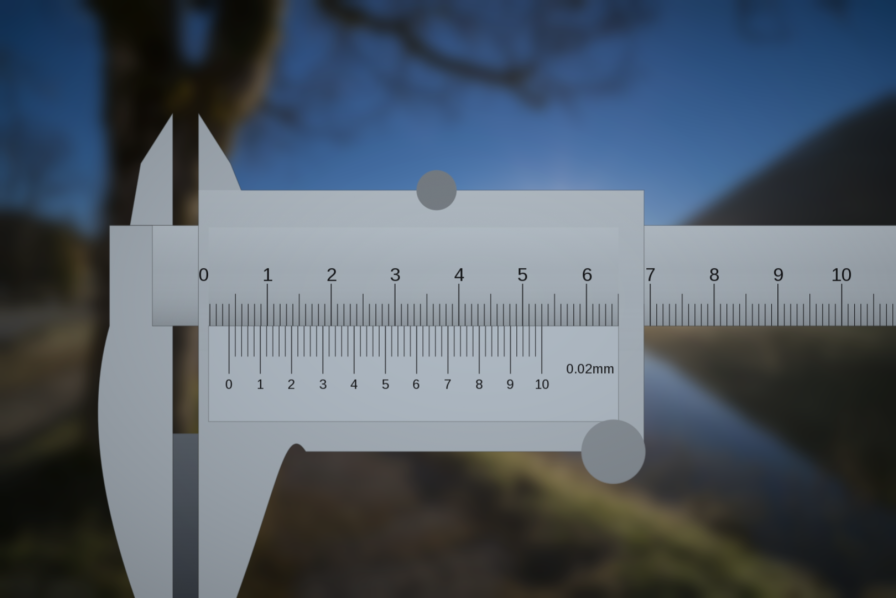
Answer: 4.0 mm
